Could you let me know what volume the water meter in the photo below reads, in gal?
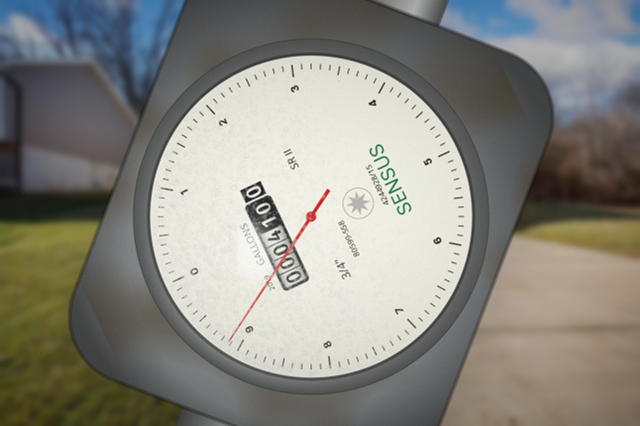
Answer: 4099.1 gal
